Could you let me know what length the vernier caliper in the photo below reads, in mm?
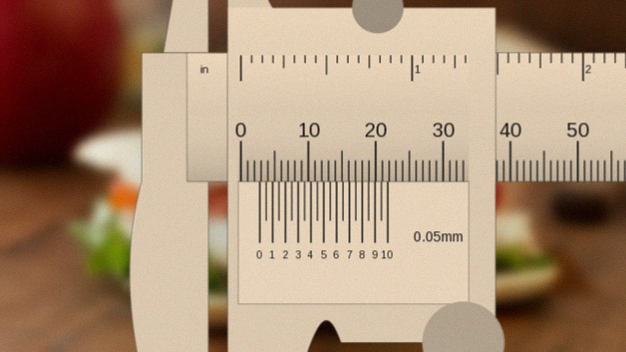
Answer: 2.8 mm
